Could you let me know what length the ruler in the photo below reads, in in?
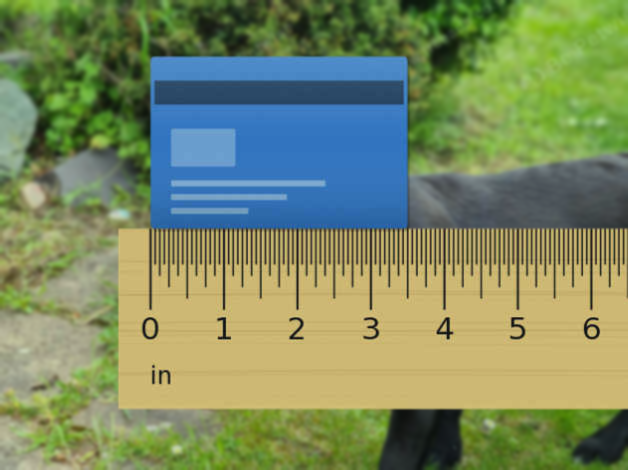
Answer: 3.5 in
